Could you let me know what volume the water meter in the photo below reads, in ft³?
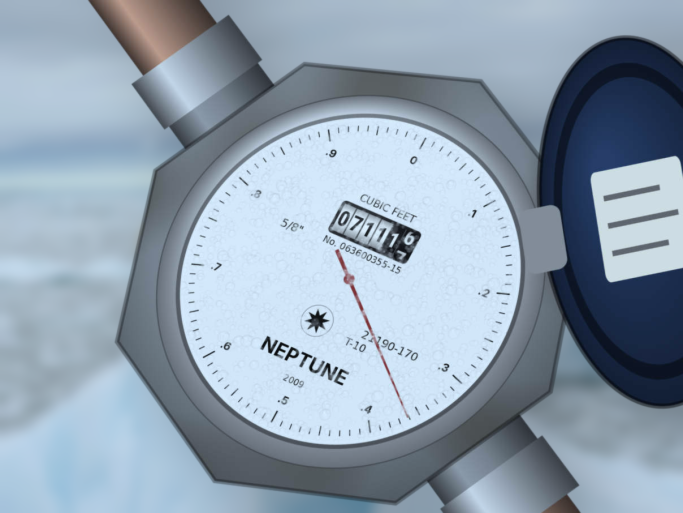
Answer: 71116.36 ft³
